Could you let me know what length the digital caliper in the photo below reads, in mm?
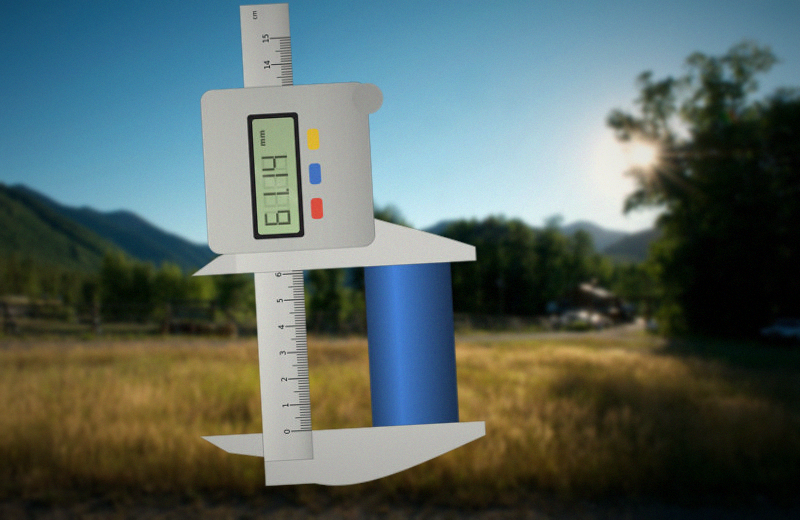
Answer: 61.14 mm
